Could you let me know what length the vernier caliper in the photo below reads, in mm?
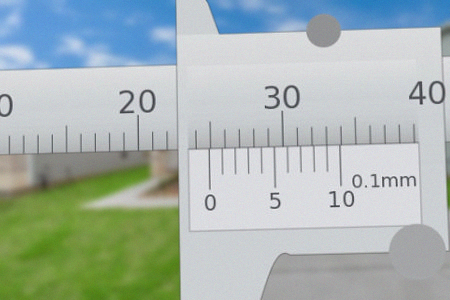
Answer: 24.9 mm
